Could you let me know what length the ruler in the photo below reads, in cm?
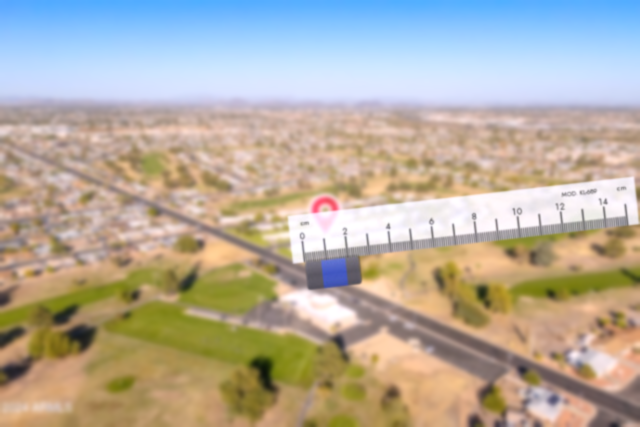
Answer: 2.5 cm
